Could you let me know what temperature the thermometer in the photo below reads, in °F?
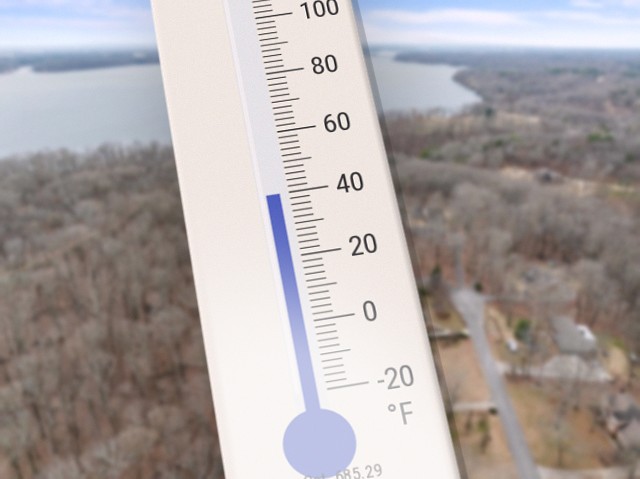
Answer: 40 °F
